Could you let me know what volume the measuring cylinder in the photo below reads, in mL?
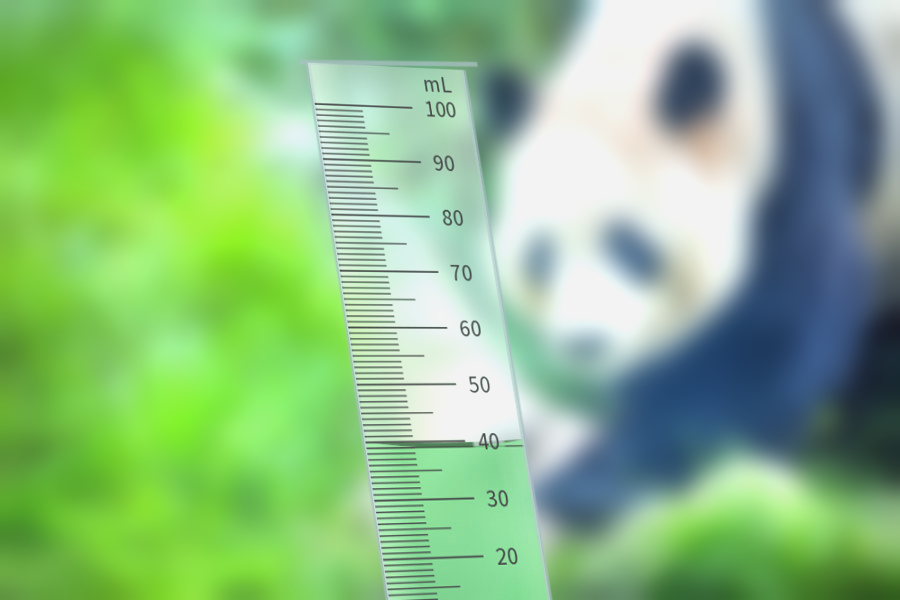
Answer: 39 mL
